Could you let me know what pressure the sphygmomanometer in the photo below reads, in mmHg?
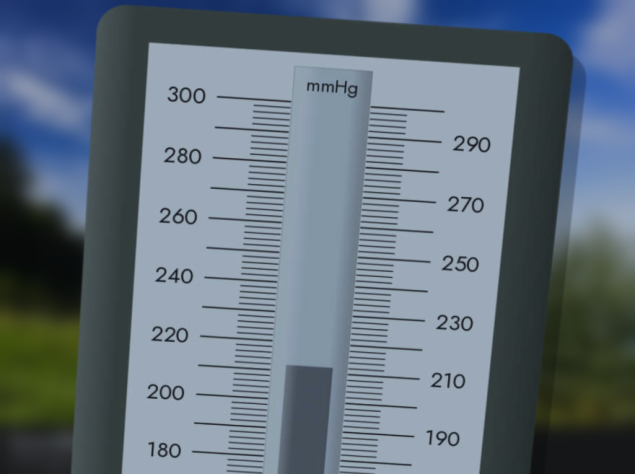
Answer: 212 mmHg
